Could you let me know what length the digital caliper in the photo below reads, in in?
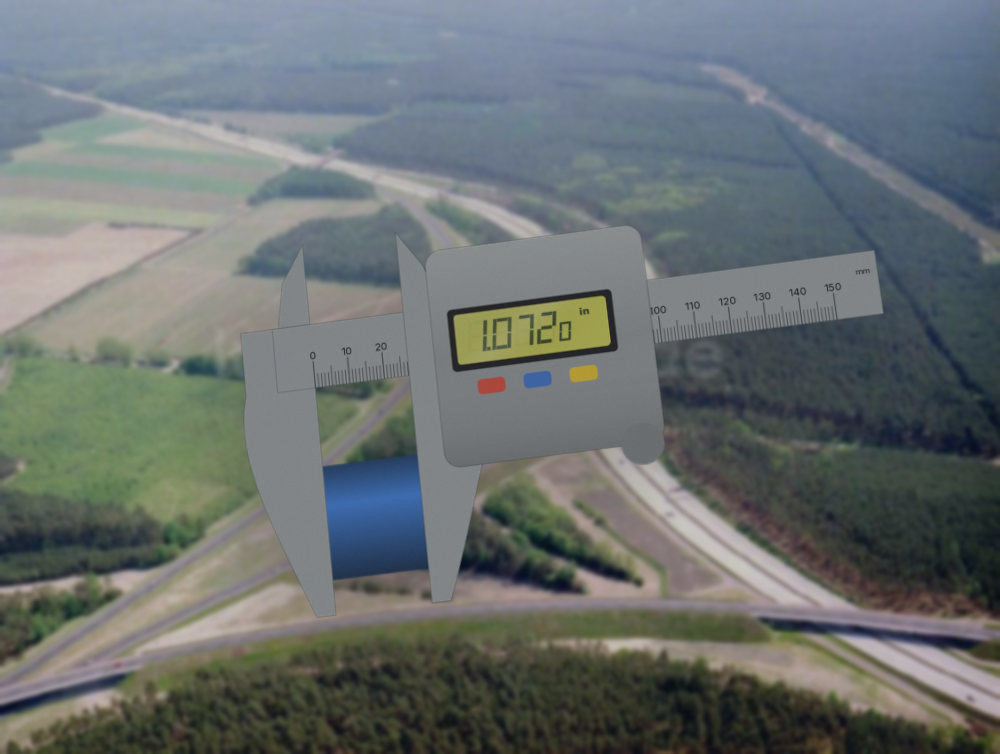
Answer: 1.0720 in
